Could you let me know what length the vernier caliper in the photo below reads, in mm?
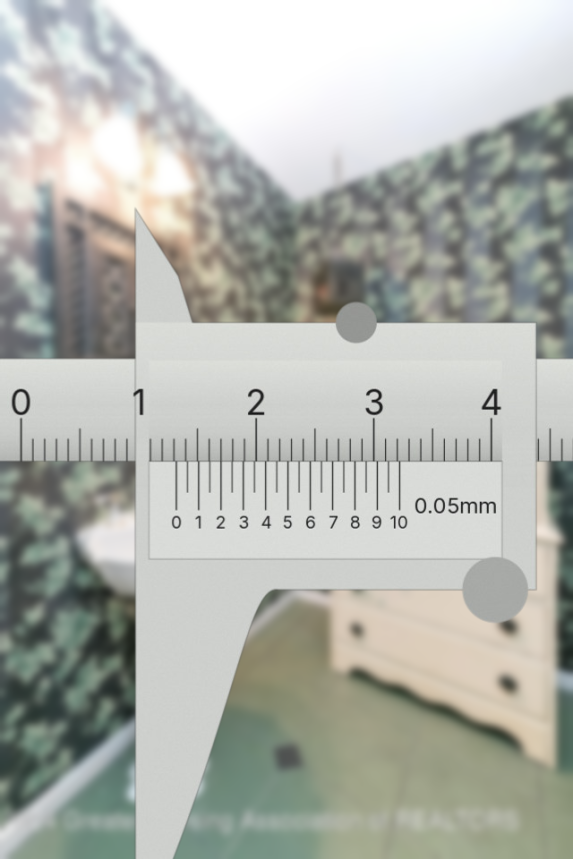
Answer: 13.2 mm
